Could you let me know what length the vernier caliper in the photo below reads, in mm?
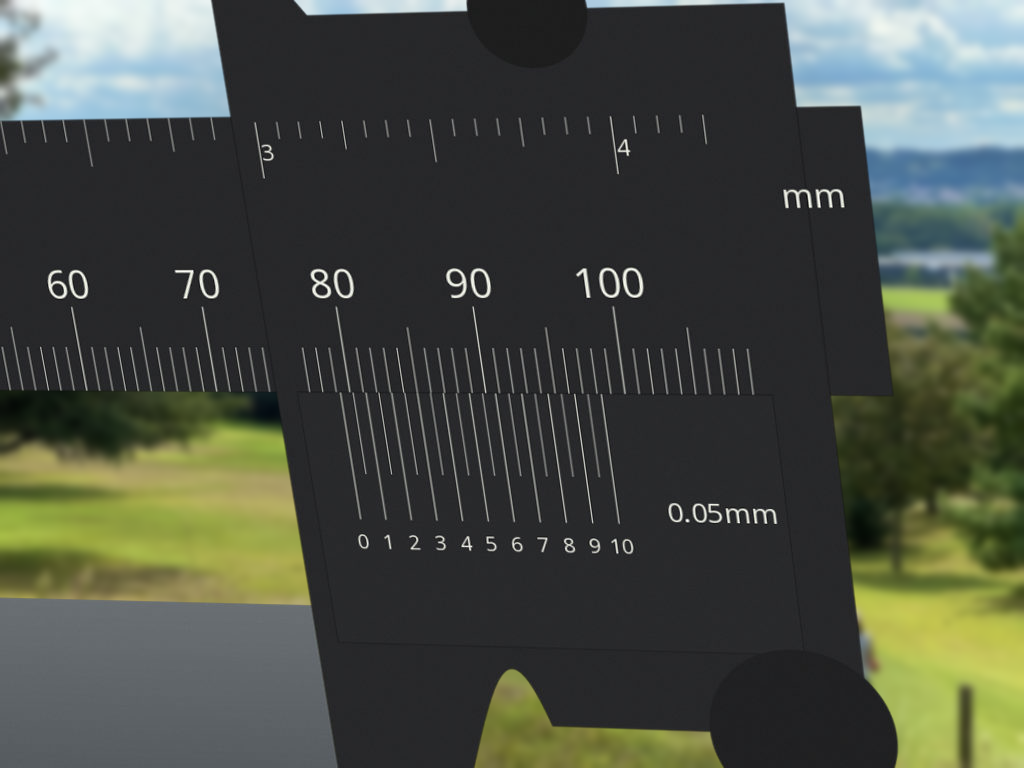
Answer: 79.3 mm
